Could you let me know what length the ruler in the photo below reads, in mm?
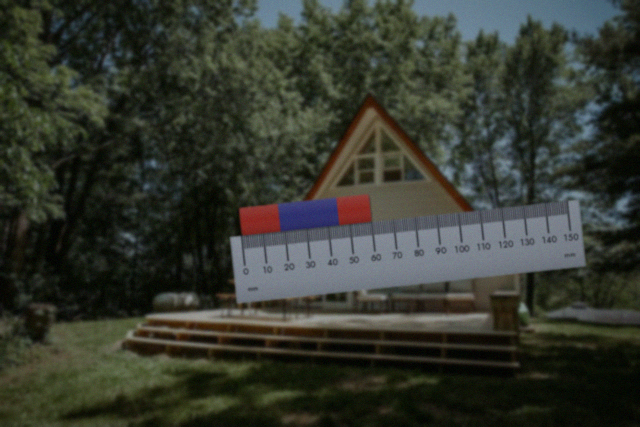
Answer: 60 mm
